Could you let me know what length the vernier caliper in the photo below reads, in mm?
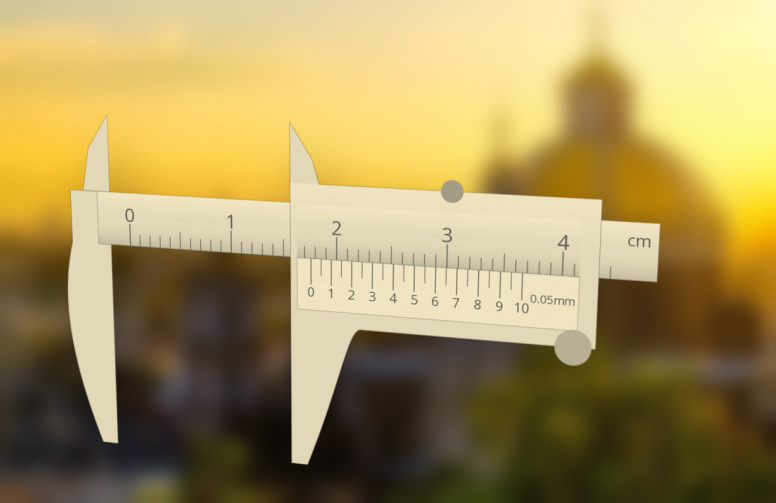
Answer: 17.6 mm
